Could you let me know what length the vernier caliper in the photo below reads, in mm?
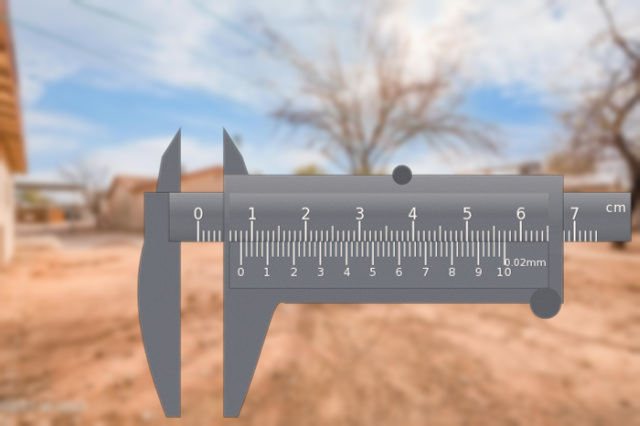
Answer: 8.0 mm
